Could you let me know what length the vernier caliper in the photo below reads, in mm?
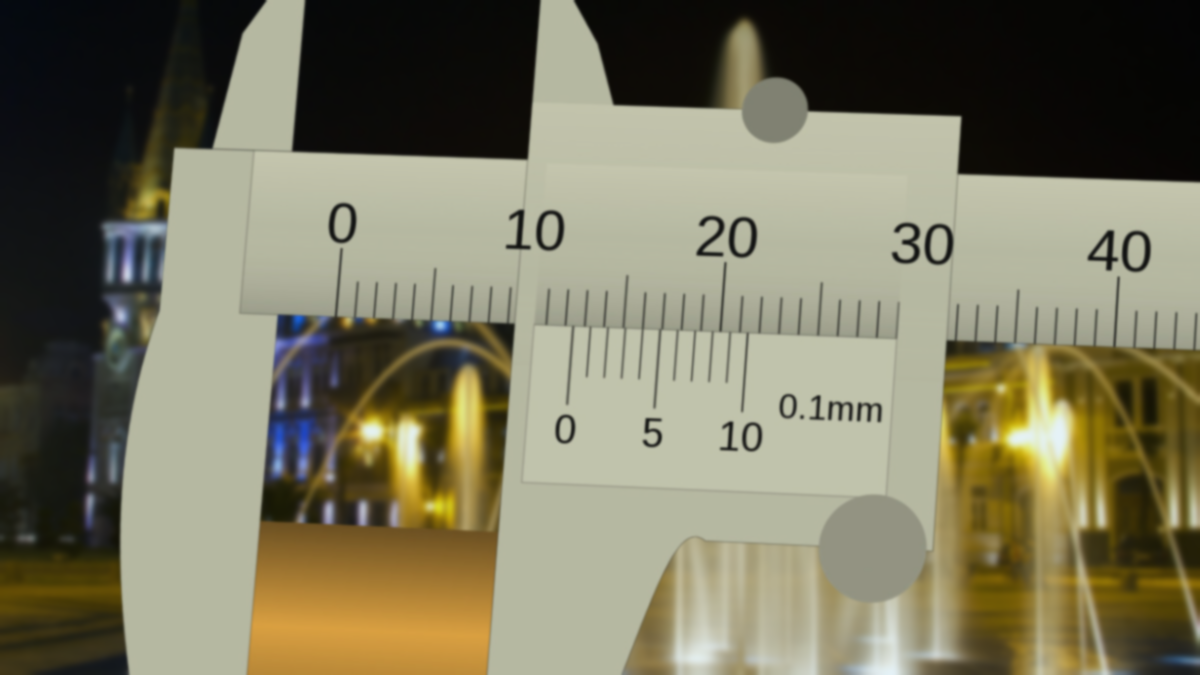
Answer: 12.4 mm
